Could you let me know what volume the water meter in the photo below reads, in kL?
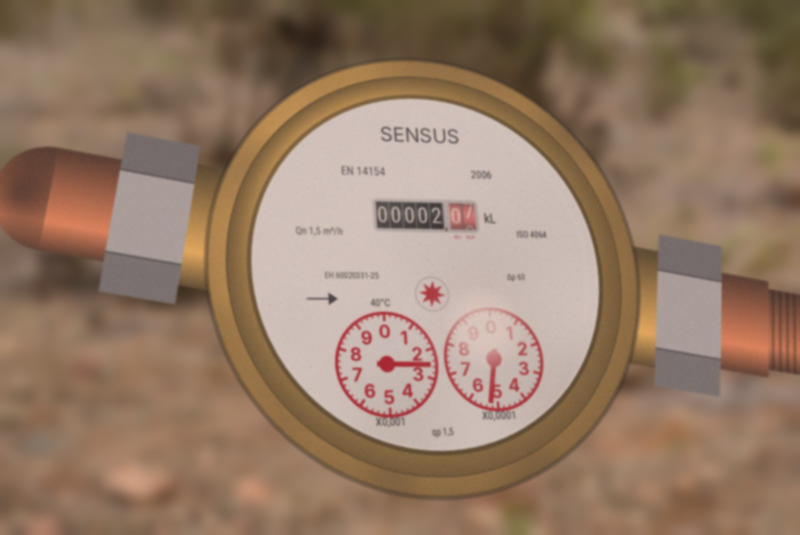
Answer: 2.0725 kL
